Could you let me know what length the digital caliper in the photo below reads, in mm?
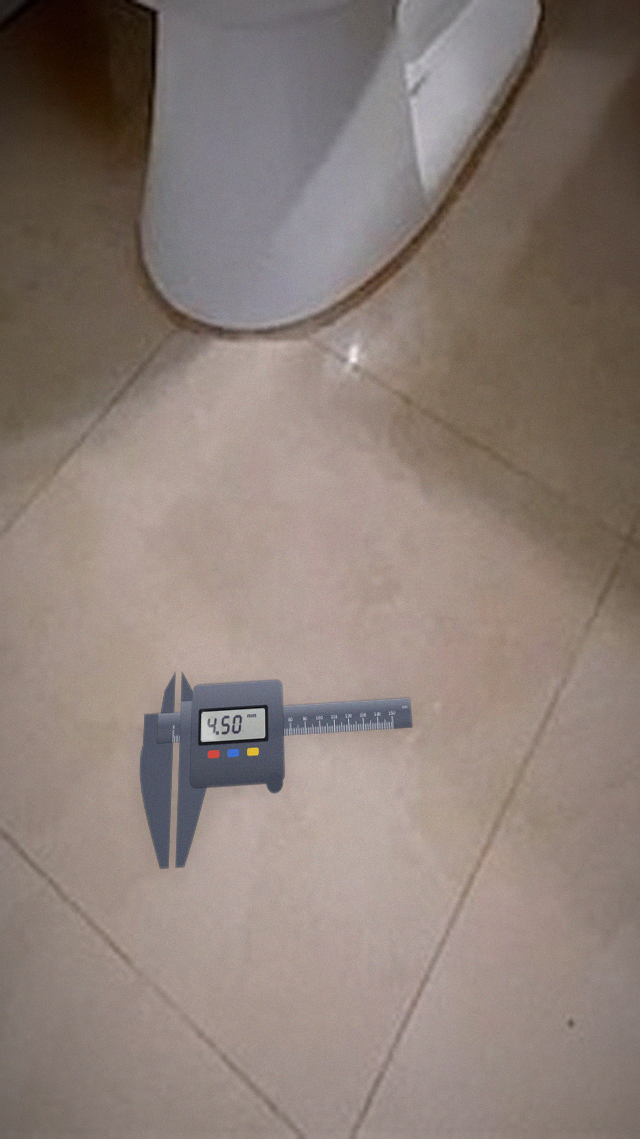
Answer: 4.50 mm
